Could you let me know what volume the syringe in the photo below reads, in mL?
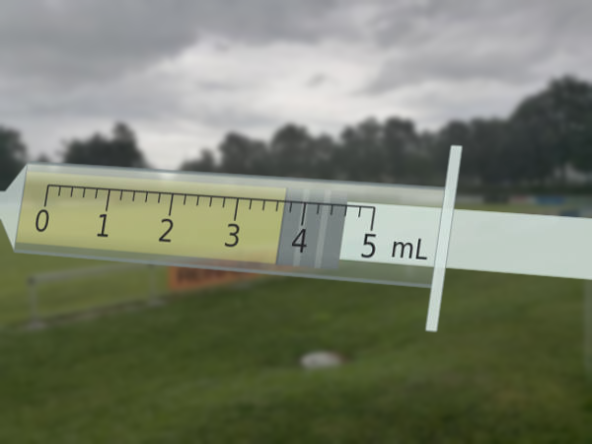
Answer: 3.7 mL
